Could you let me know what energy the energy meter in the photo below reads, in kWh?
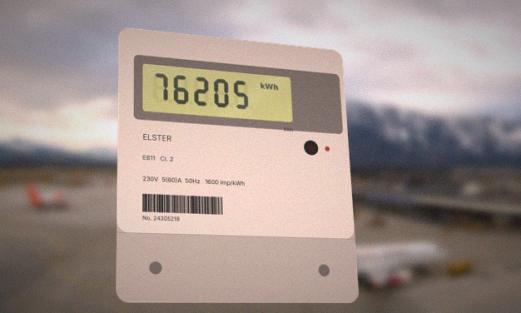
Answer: 76205 kWh
